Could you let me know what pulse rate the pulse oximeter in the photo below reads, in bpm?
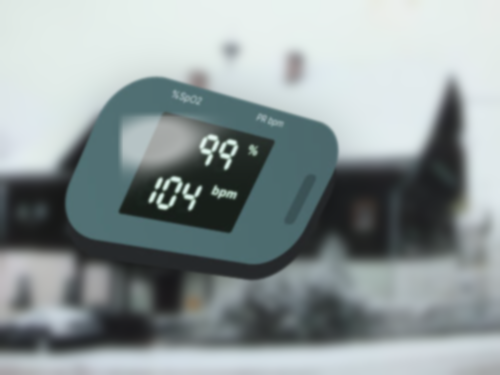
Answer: 104 bpm
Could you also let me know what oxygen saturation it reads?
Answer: 99 %
